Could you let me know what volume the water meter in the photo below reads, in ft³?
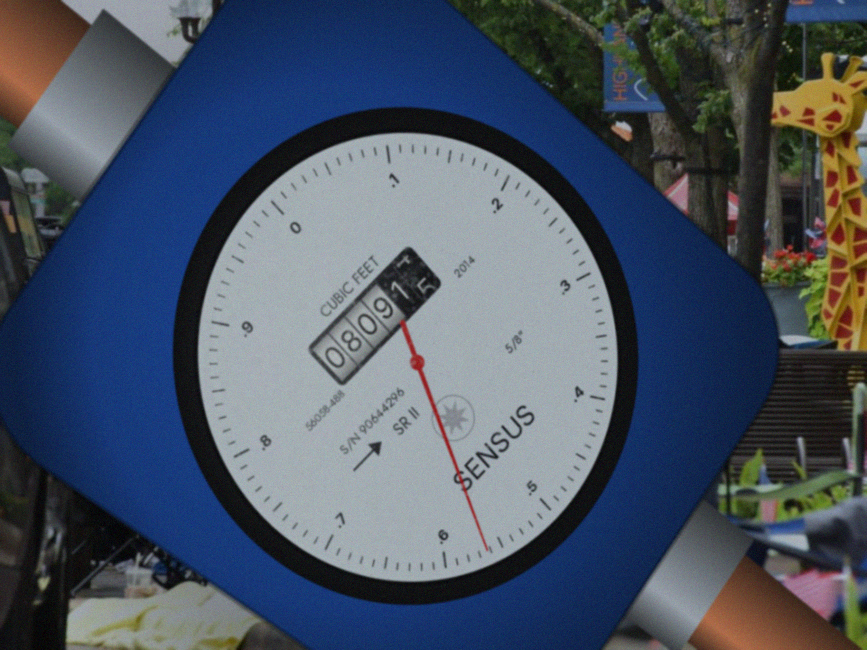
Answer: 80914.56 ft³
